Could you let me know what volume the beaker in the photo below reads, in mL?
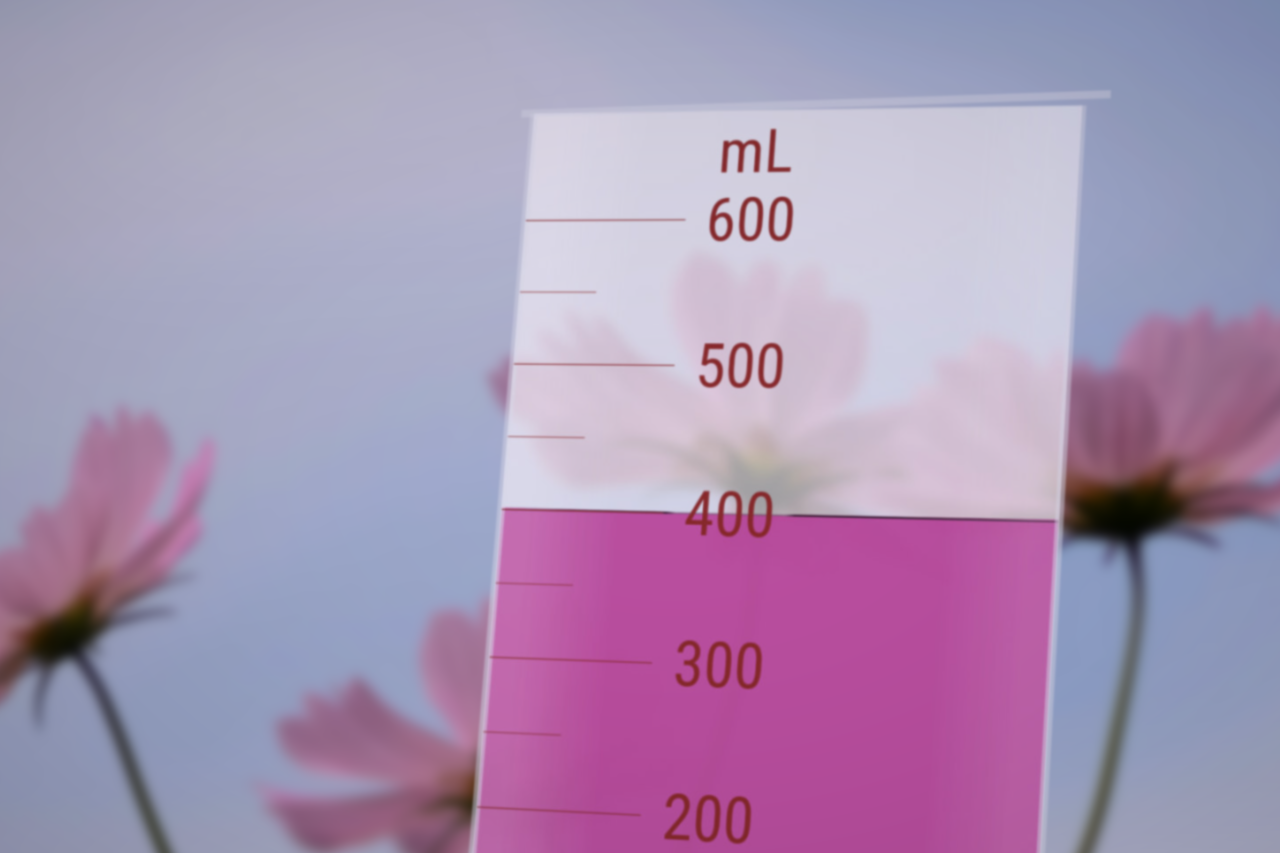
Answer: 400 mL
